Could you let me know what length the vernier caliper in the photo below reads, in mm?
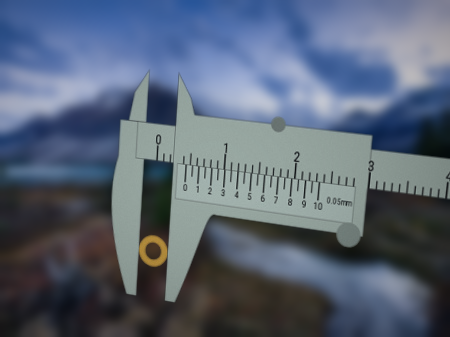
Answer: 4.4 mm
